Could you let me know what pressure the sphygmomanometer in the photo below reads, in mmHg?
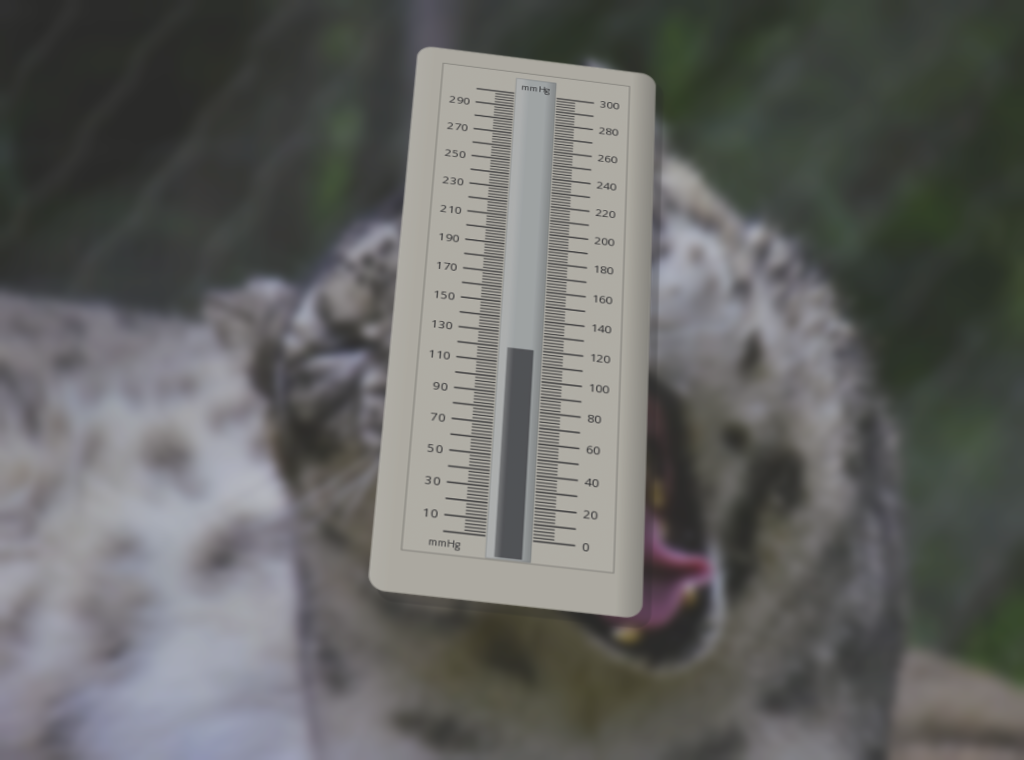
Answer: 120 mmHg
